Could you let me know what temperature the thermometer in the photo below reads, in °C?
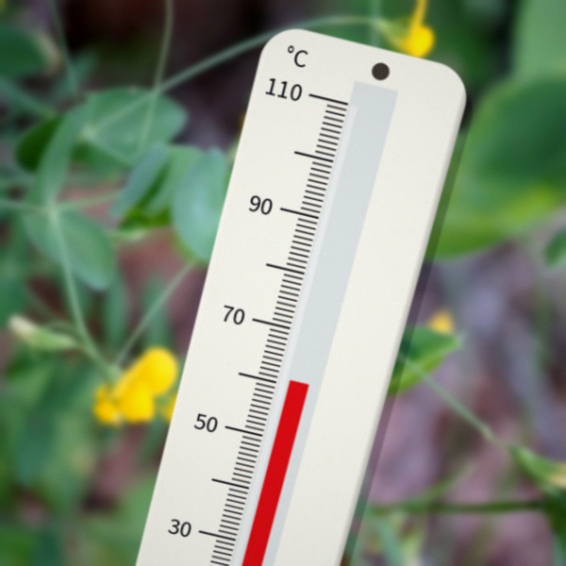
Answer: 61 °C
